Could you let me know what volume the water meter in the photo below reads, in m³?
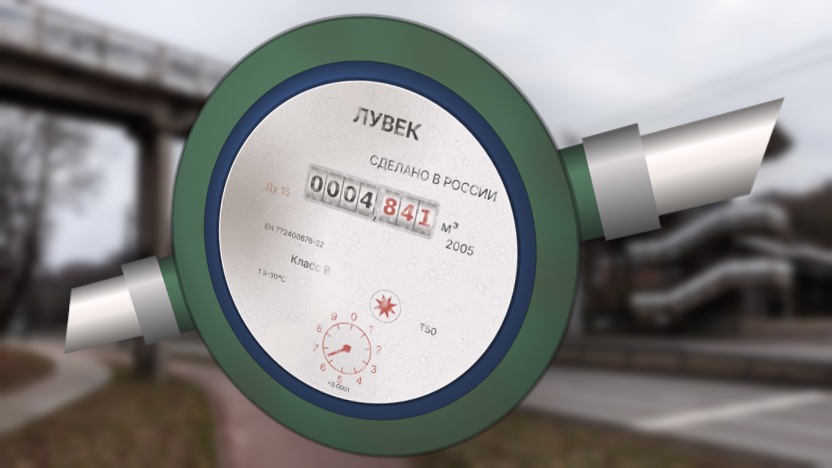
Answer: 4.8416 m³
